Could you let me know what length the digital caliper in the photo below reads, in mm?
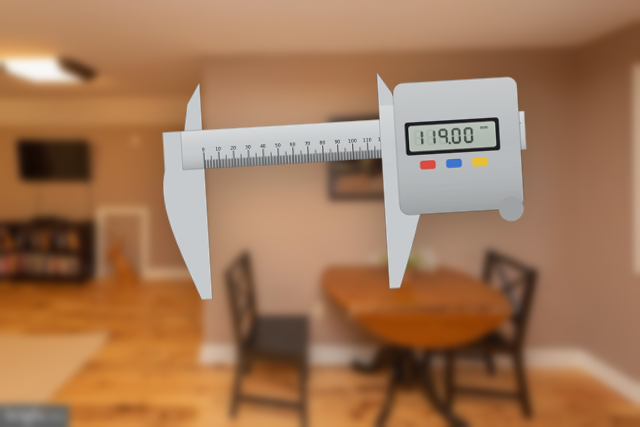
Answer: 119.00 mm
